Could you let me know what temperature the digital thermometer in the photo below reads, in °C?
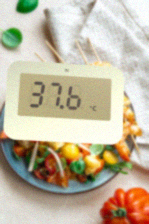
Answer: 37.6 °C
